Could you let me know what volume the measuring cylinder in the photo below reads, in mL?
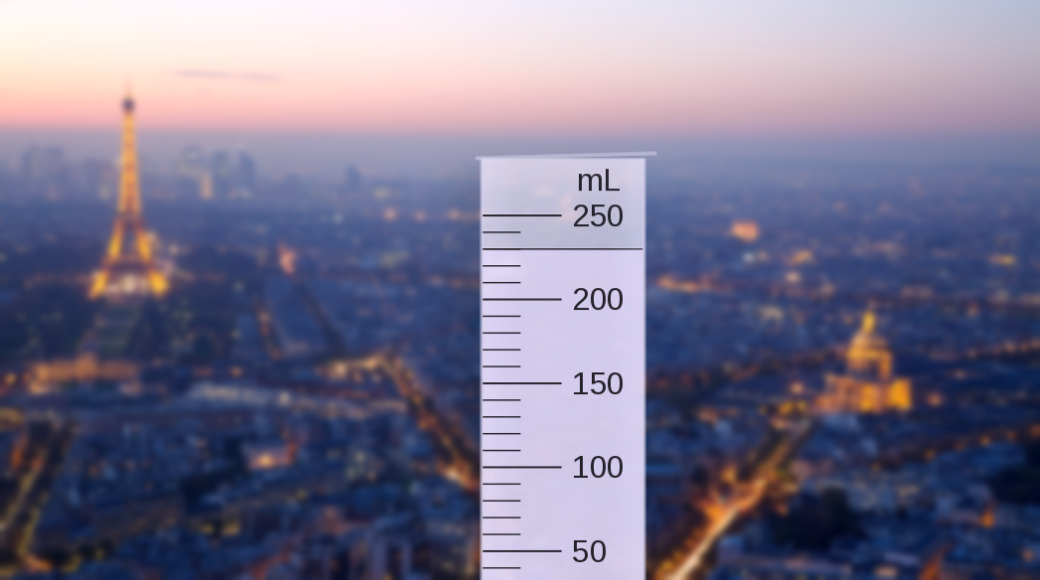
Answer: 230 mL
